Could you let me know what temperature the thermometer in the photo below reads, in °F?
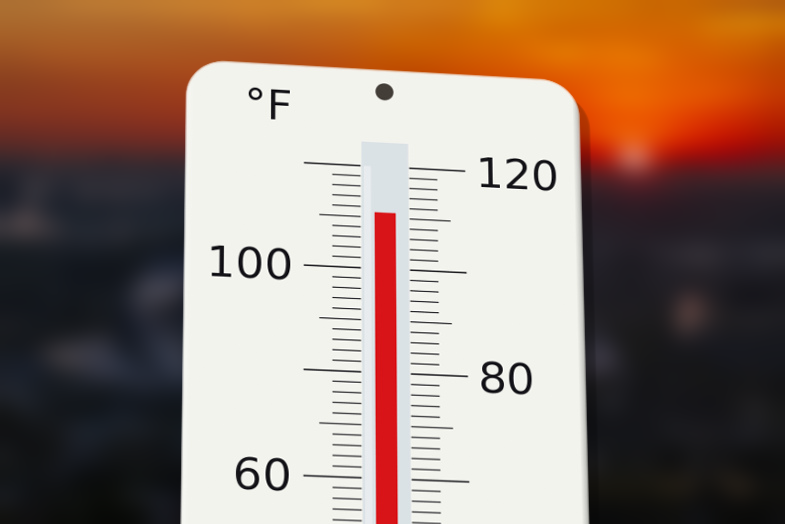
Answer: 111 °F
